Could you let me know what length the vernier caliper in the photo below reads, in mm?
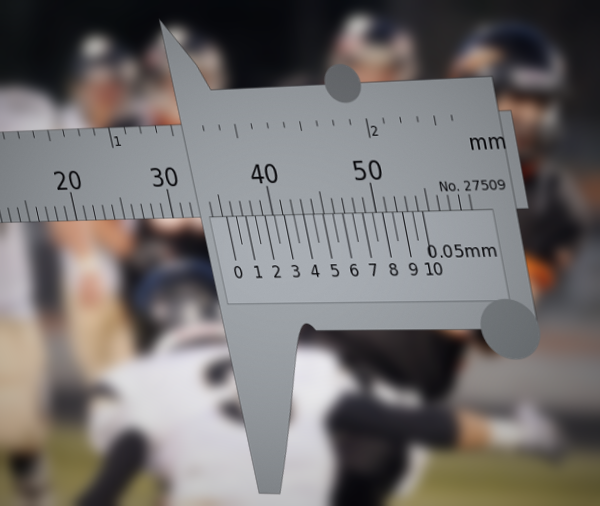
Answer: 35.4 mm
